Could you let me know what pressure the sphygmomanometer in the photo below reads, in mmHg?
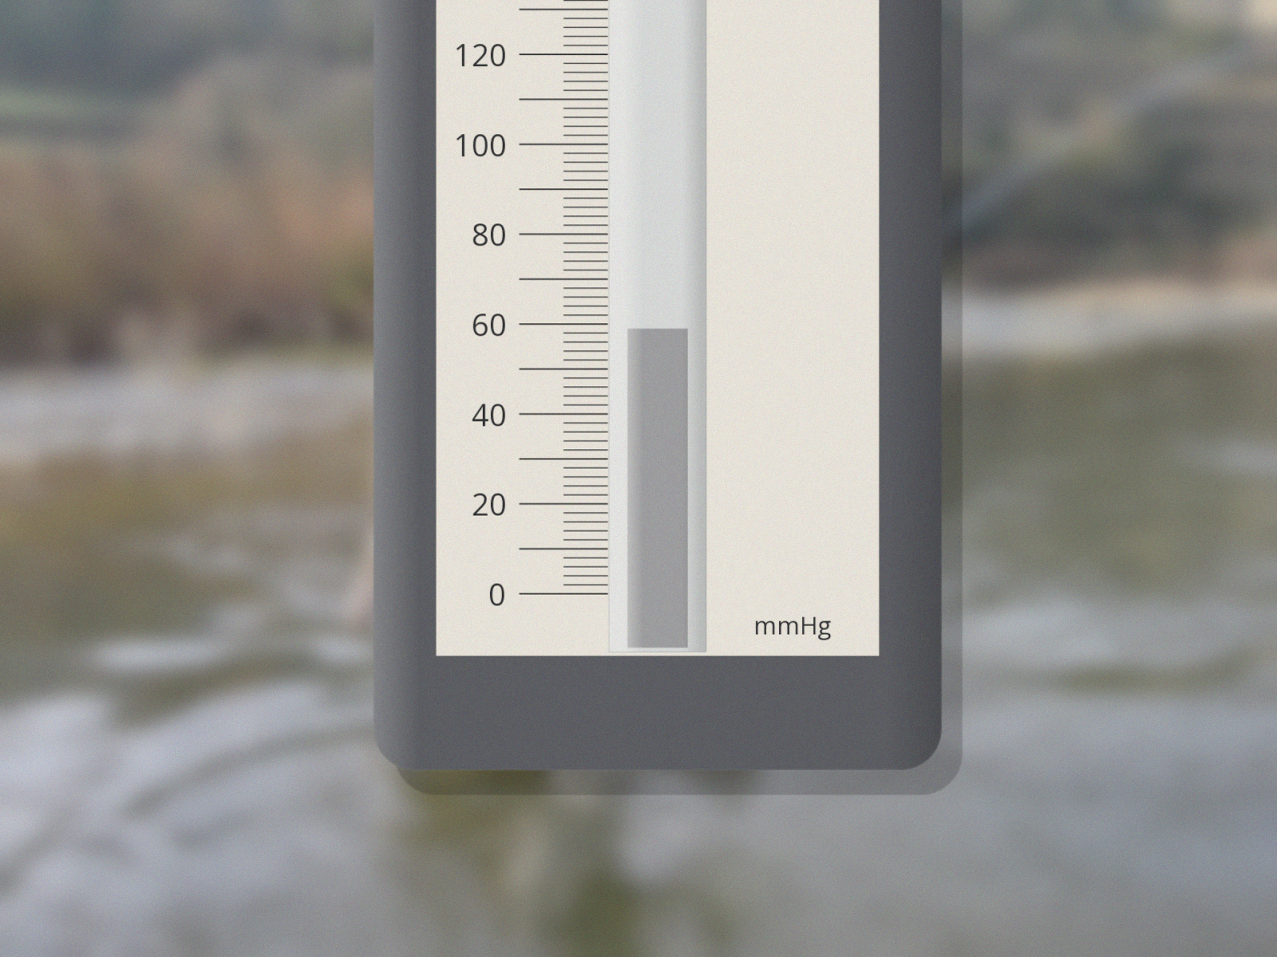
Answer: 59 mmHg
